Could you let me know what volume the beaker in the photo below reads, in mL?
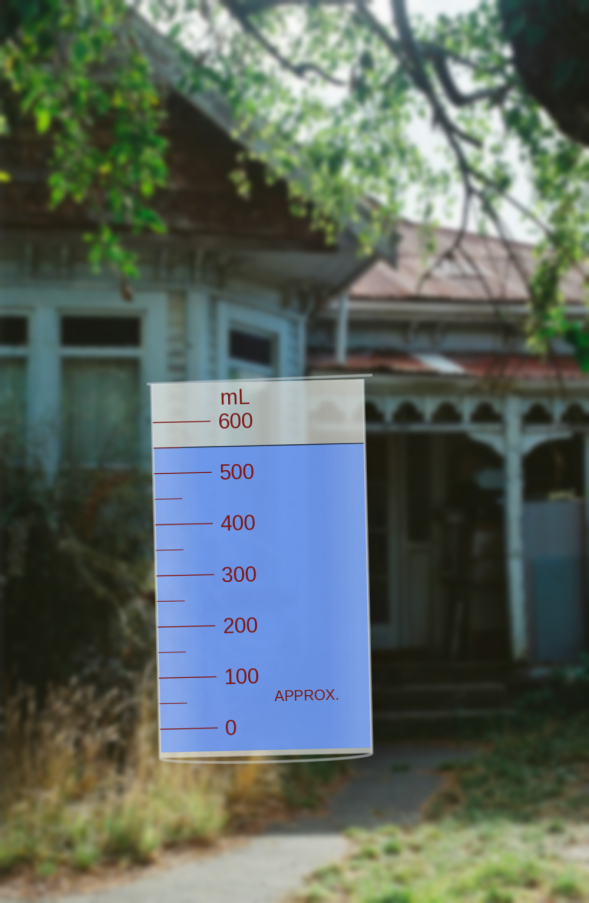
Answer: 550 mL
